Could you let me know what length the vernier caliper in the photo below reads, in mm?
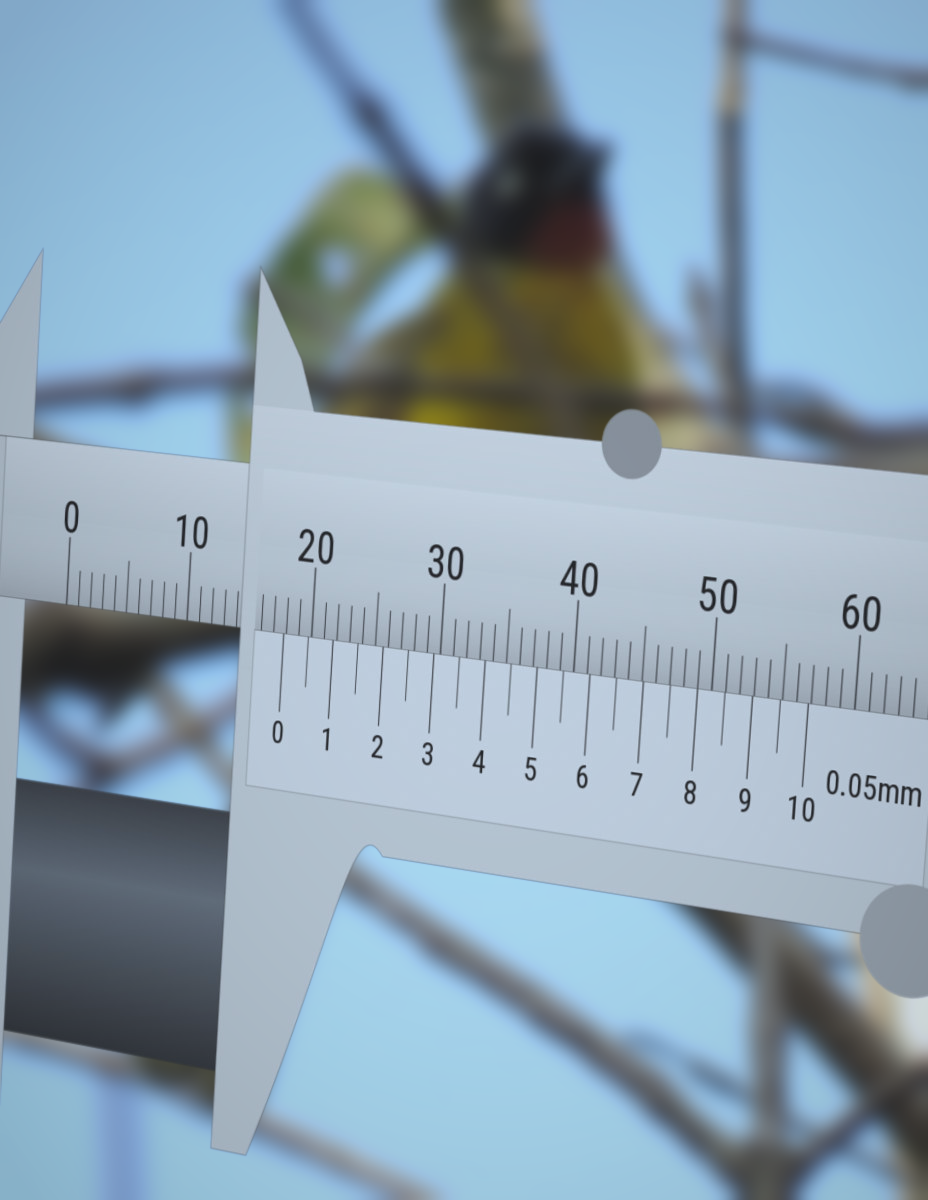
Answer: 17.8 mm
